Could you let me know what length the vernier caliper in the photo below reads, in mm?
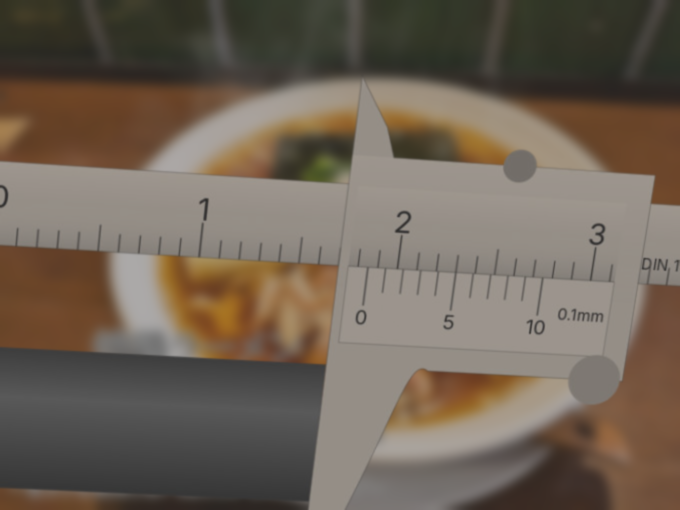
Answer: 18.5 mm
